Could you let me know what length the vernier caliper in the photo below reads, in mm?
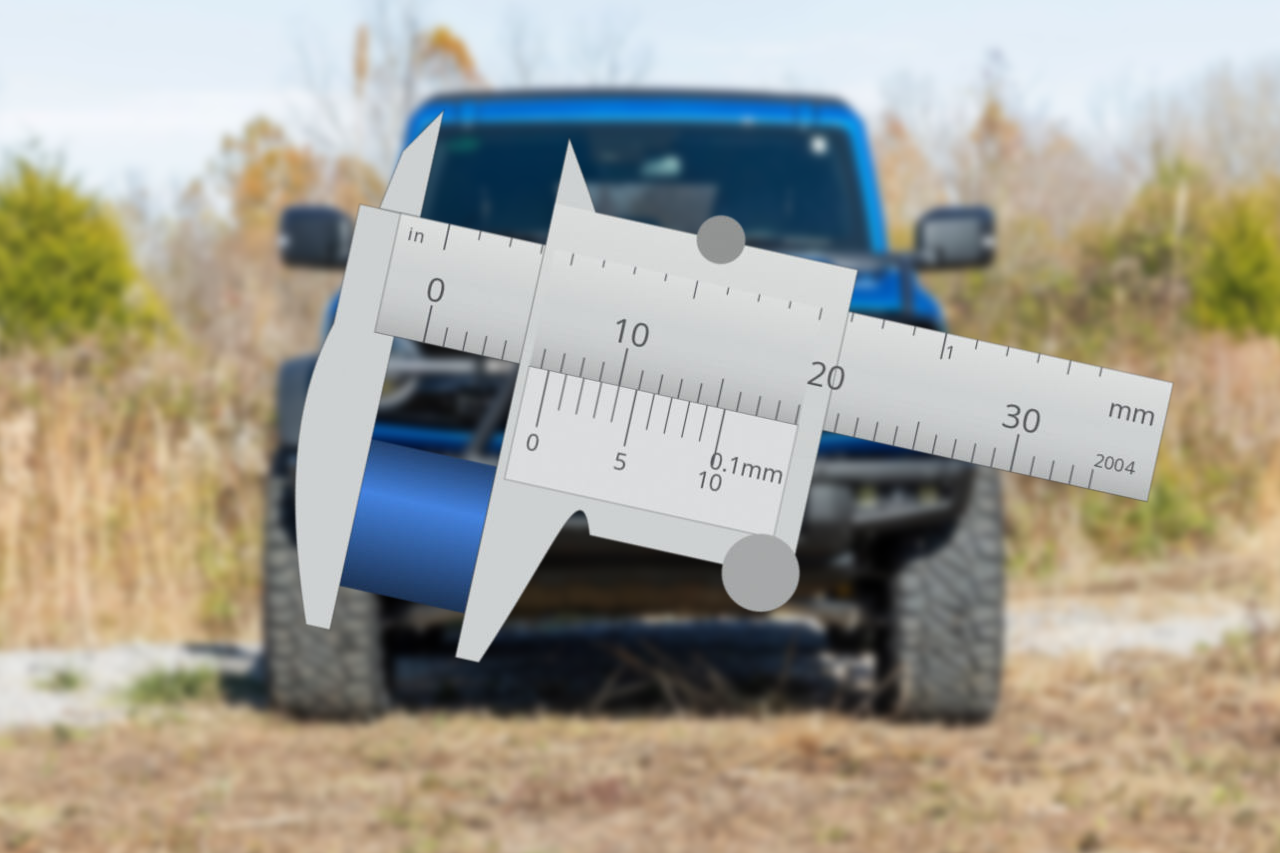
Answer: 6.4 mm
